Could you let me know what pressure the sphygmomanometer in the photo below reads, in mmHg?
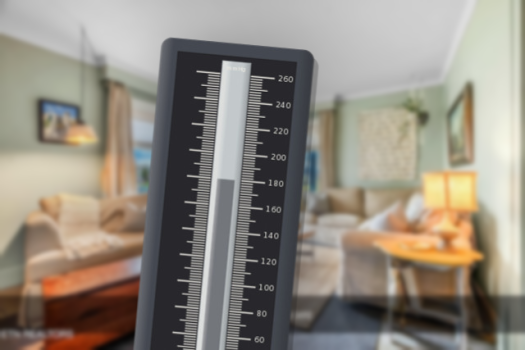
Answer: 180 mmHg
